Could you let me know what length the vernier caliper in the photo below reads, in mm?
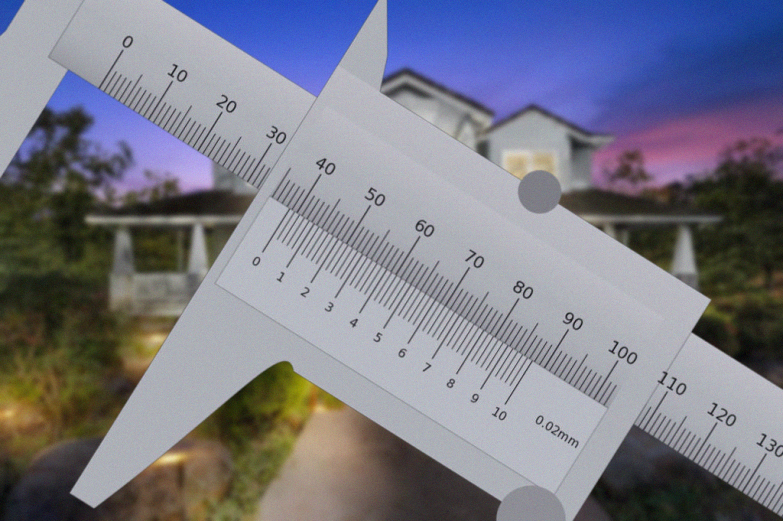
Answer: 38.6 mm
